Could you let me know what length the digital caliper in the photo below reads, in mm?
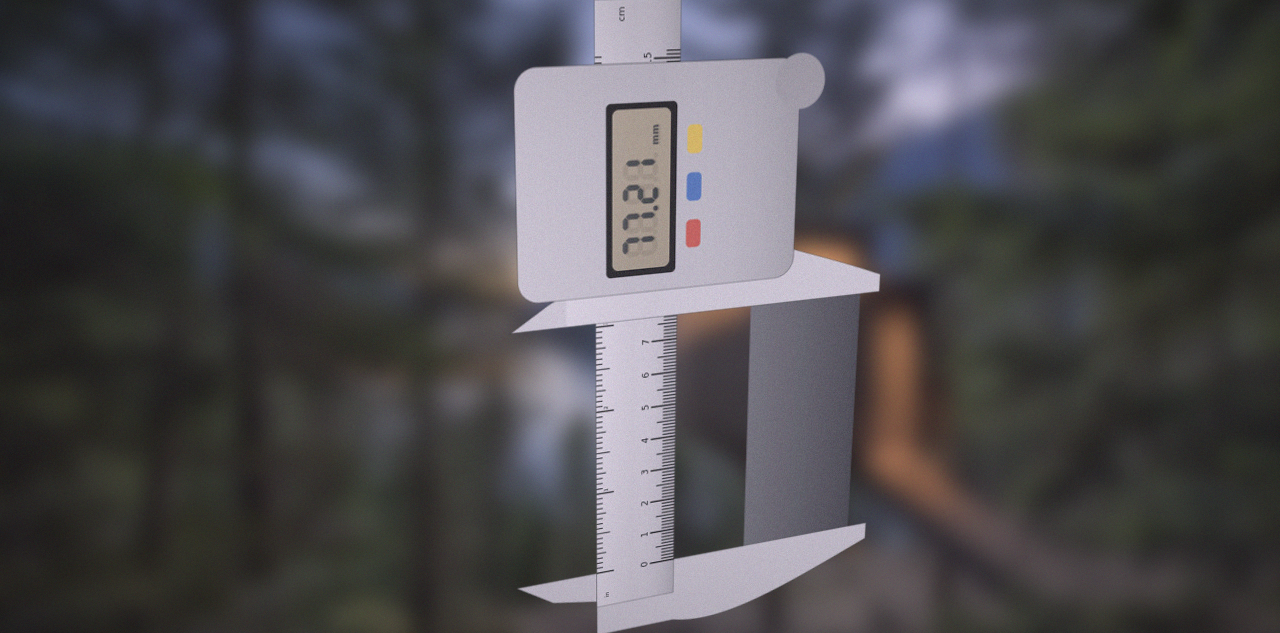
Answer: 77.21 mm
